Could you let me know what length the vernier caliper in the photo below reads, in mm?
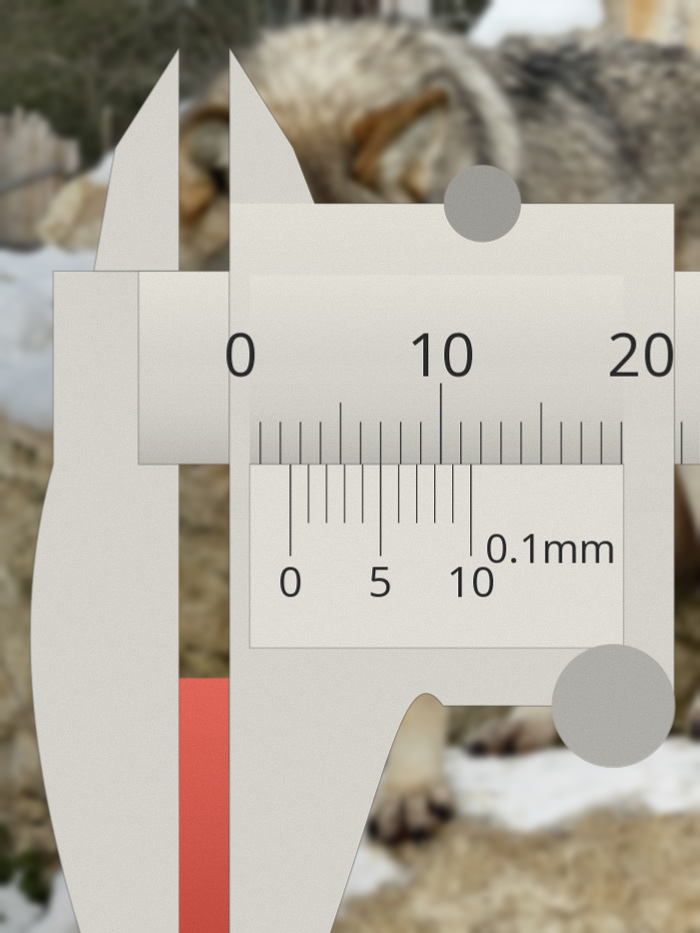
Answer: 2.5 mm
